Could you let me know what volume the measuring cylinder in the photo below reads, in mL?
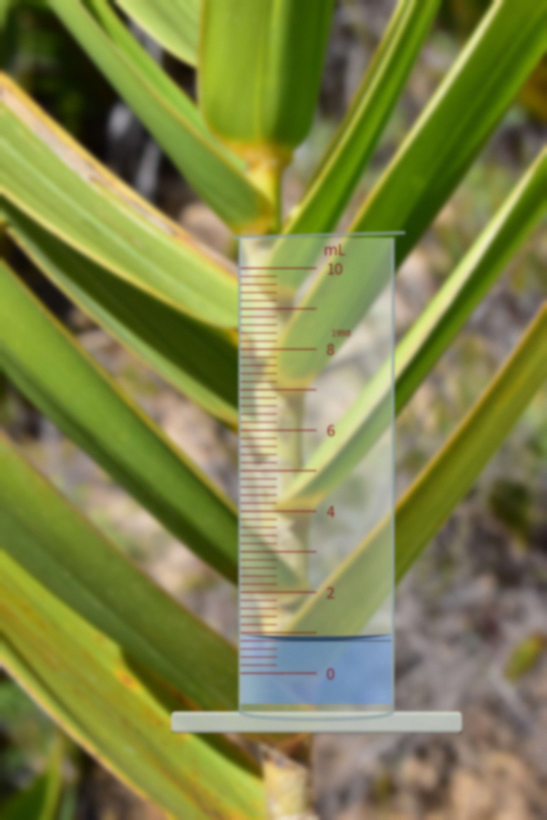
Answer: 0.8 mL
